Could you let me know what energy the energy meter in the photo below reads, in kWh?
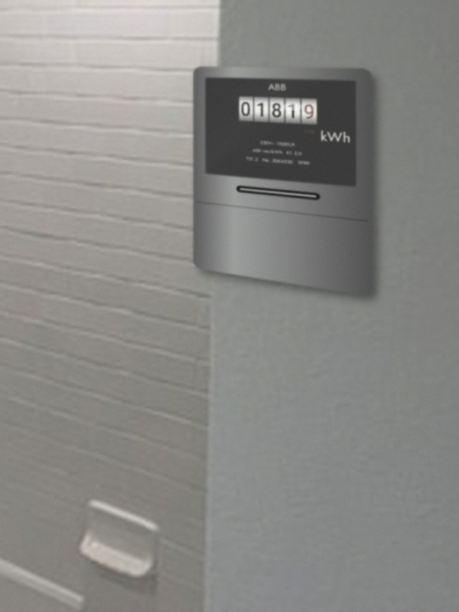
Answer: 181.9 kWh
